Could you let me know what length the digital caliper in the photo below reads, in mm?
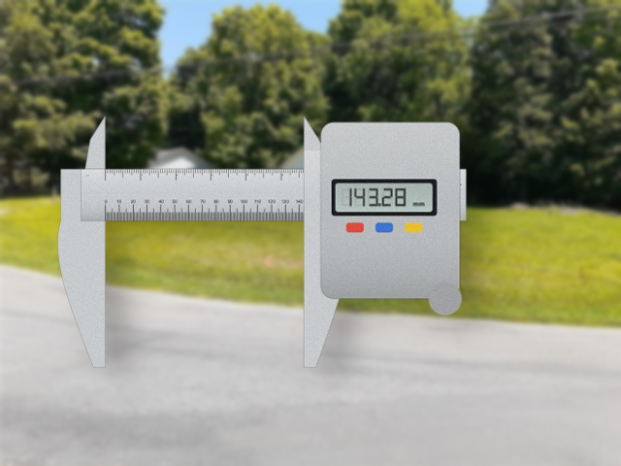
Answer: 143.28 mm
